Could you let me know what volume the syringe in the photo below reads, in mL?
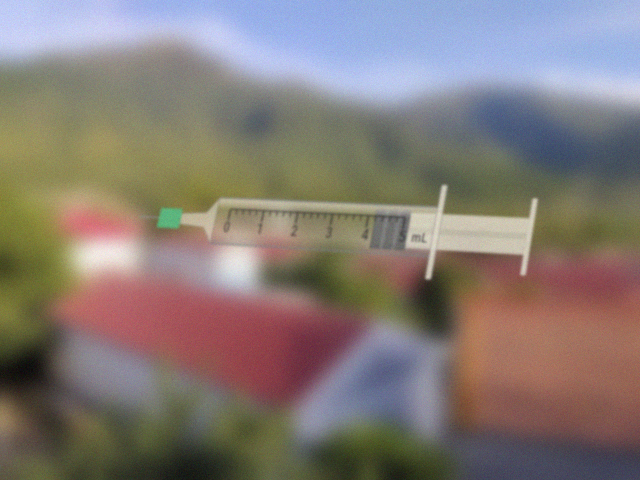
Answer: 4.2 mL
